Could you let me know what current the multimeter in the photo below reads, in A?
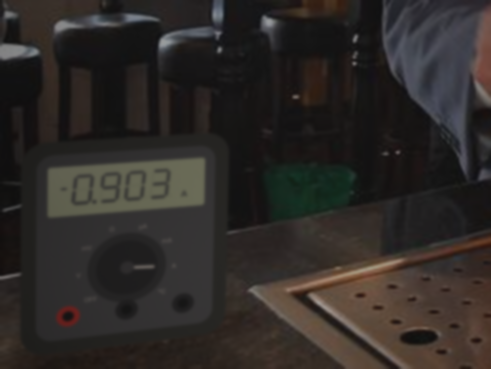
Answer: -0.903 A
